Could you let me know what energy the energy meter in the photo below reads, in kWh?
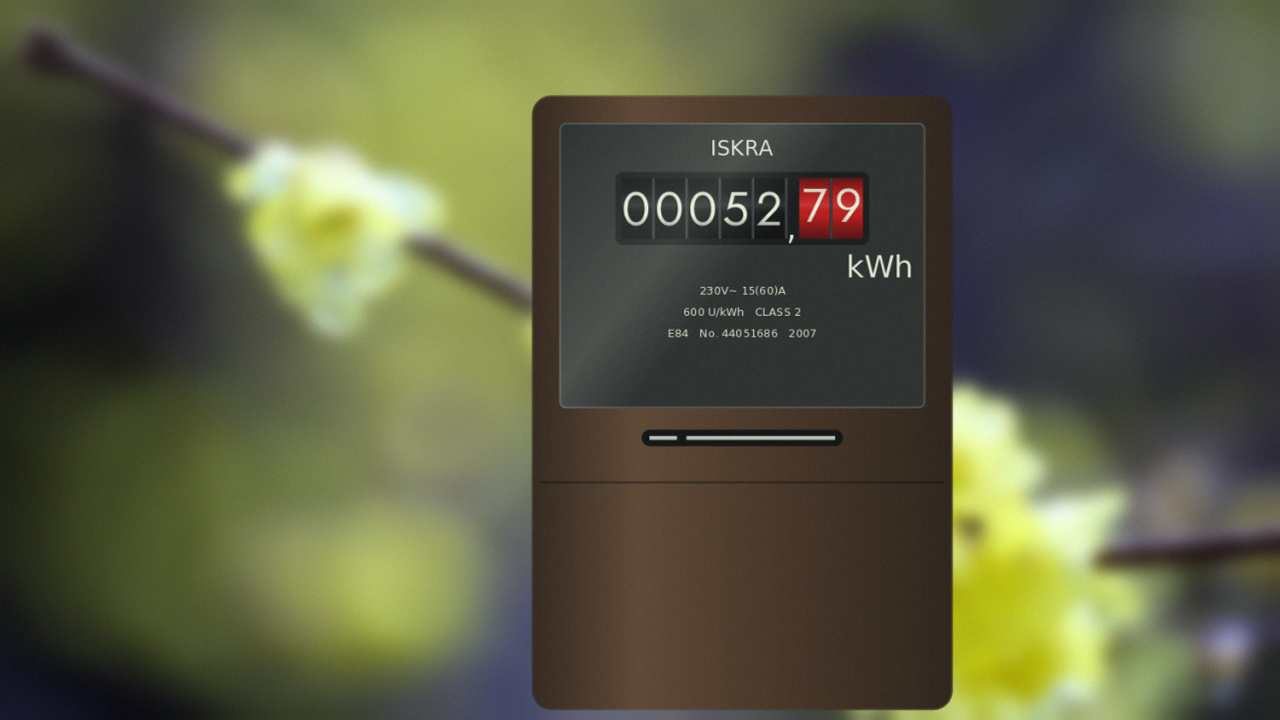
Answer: 52.79 kWh
